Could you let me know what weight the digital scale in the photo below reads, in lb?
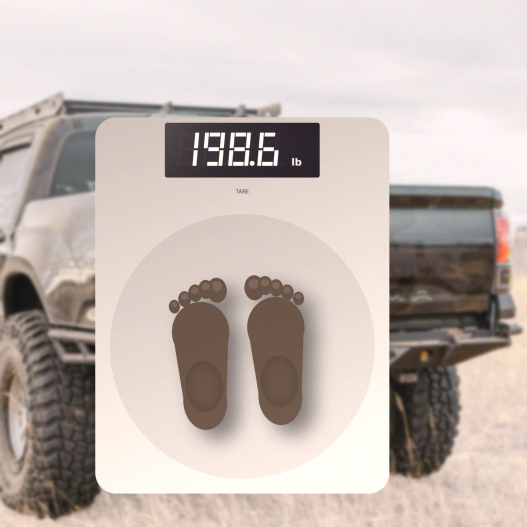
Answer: 198.6 lb
